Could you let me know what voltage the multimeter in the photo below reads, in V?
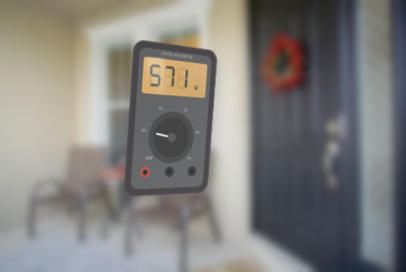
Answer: 571 V
